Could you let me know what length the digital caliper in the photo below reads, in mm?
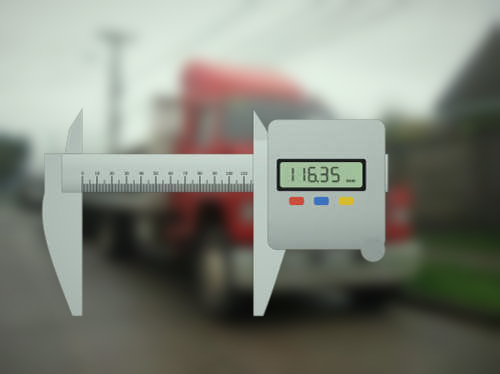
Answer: 116.35 mm
